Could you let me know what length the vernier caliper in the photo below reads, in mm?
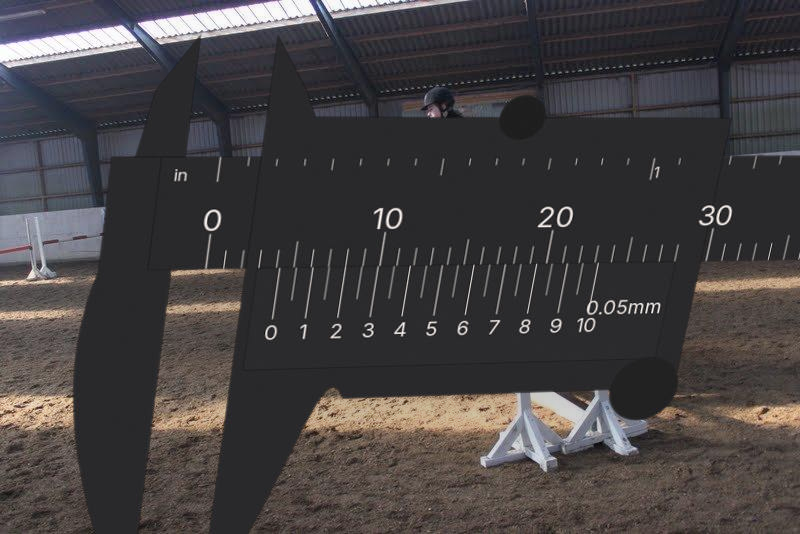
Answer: 4.2 mm
